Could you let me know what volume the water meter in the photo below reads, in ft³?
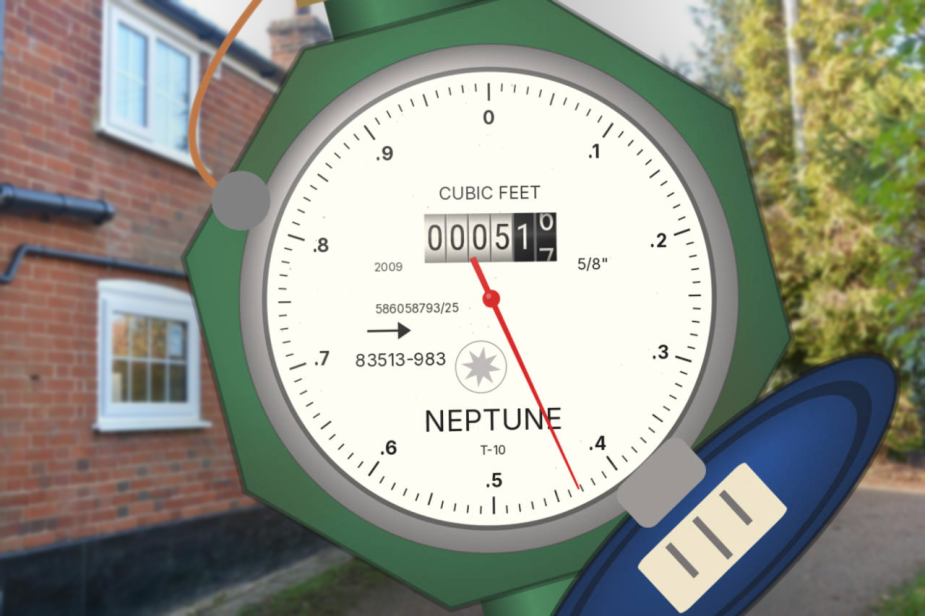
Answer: 516.43 ft³
